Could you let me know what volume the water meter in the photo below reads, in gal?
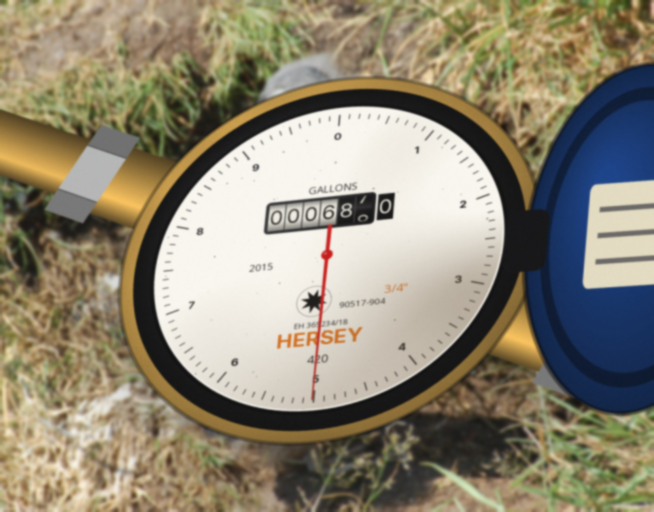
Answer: 6875.0 gal
